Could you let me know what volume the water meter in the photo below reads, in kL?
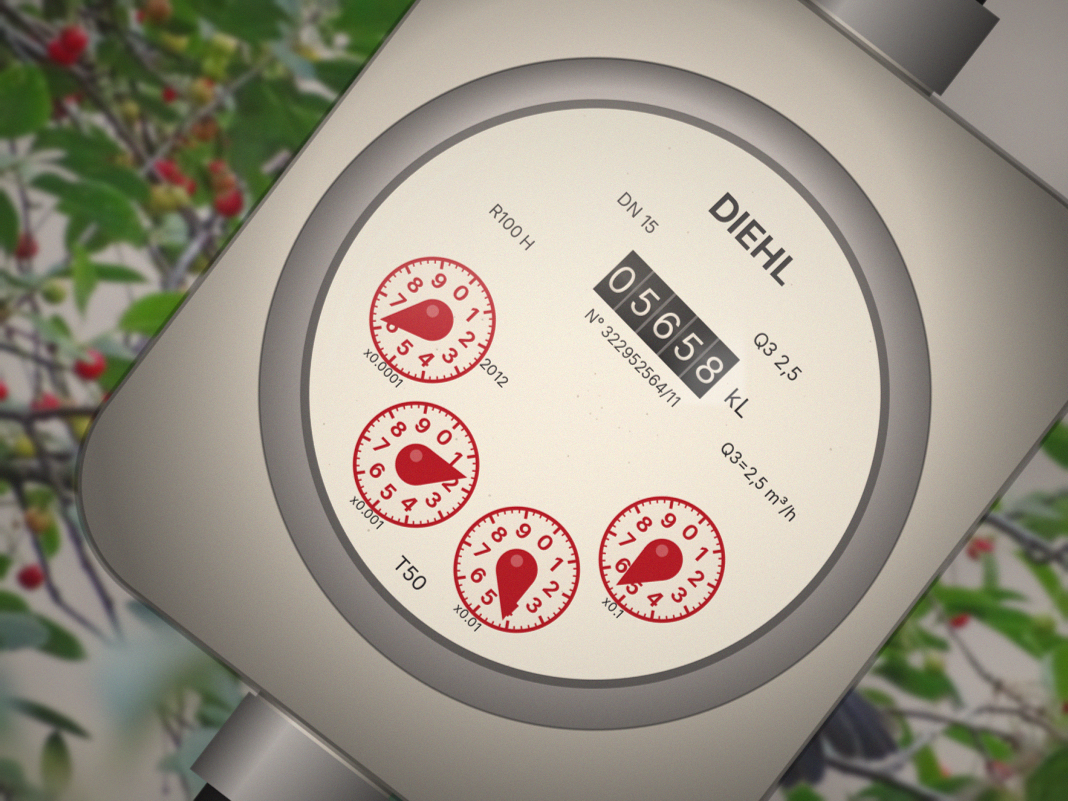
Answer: 5658.5416 kL
